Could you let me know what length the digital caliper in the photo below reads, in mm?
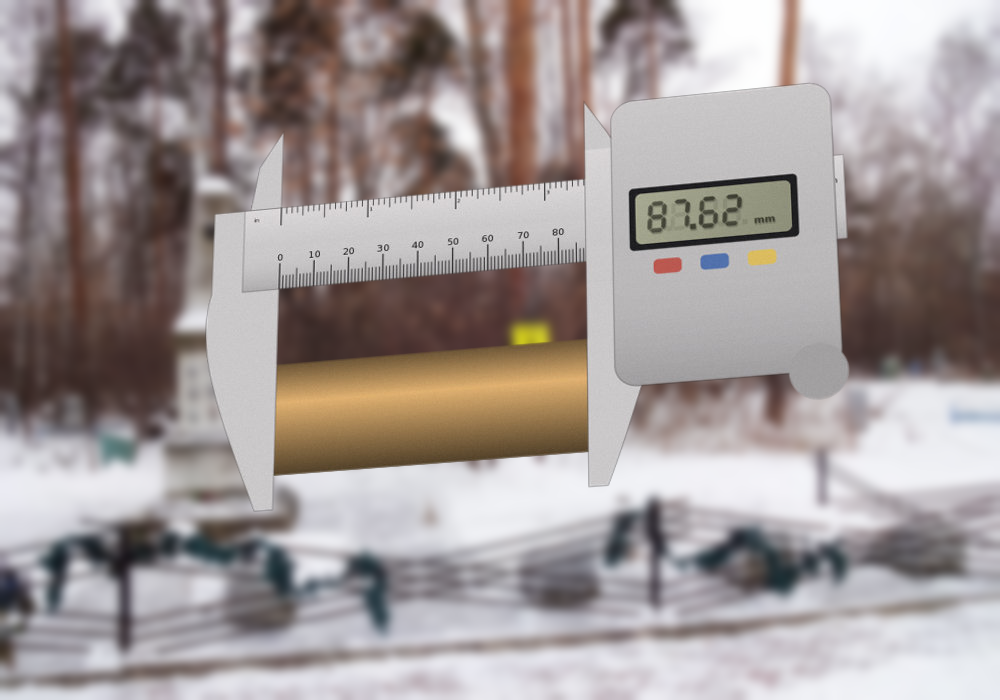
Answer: 87.62 mm
